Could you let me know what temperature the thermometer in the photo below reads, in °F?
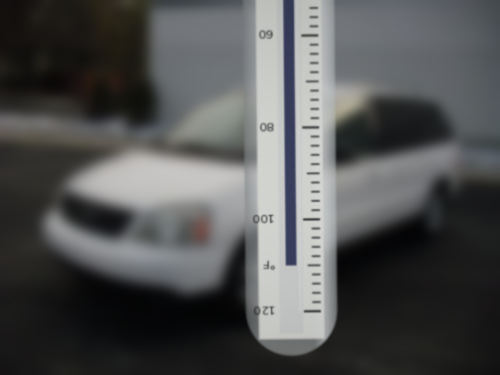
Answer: 110 °F
